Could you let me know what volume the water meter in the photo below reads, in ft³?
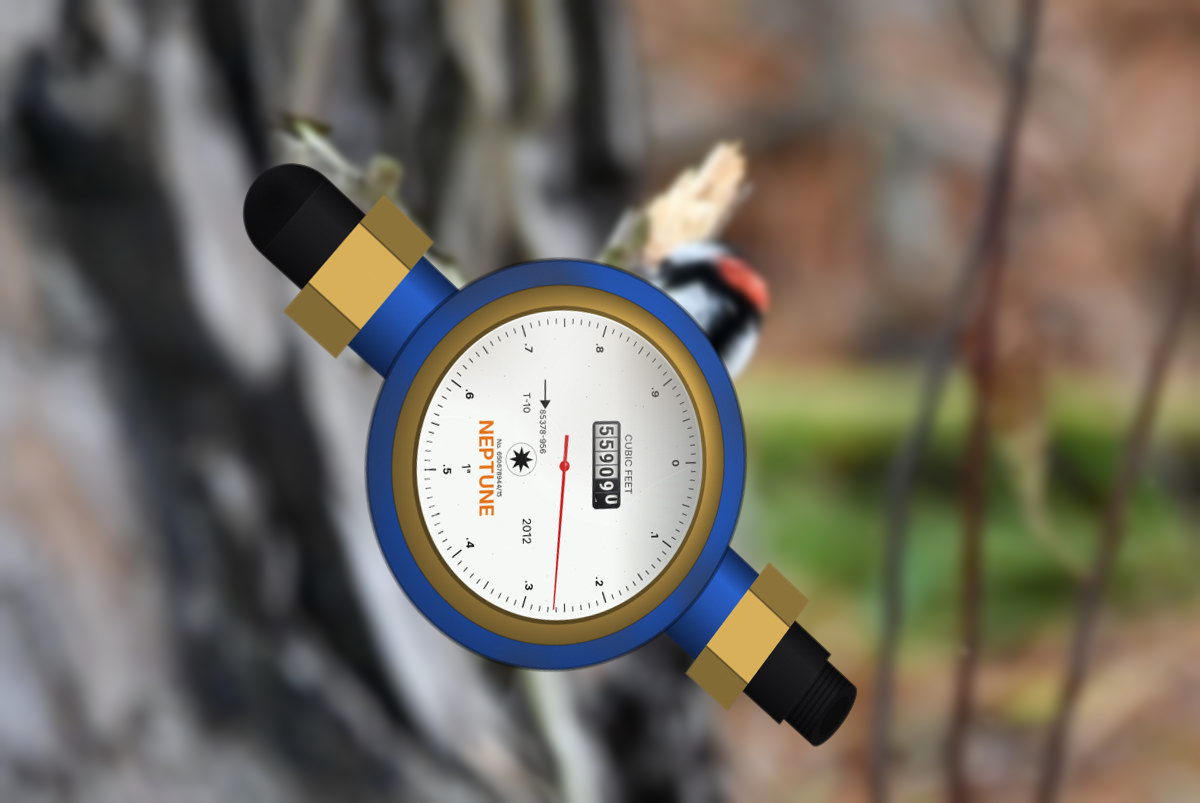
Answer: 559090.26 ft³
